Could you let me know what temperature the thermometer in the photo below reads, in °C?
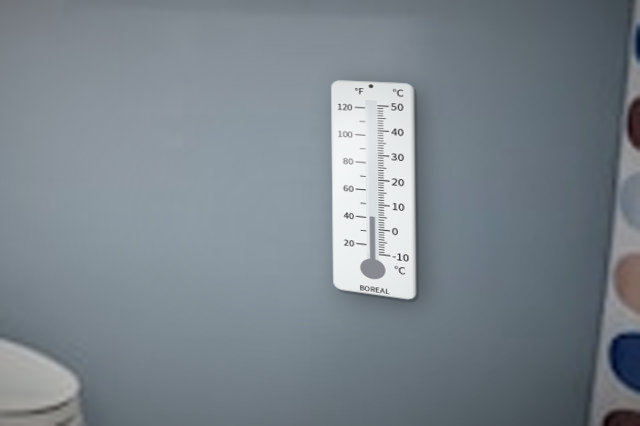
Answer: 5 °C
